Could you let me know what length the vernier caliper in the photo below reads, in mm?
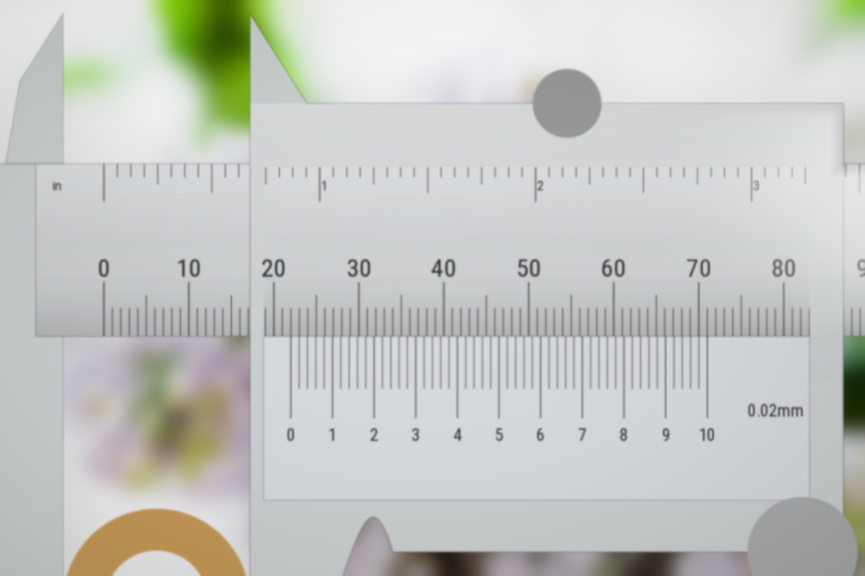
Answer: 22.0 mm
